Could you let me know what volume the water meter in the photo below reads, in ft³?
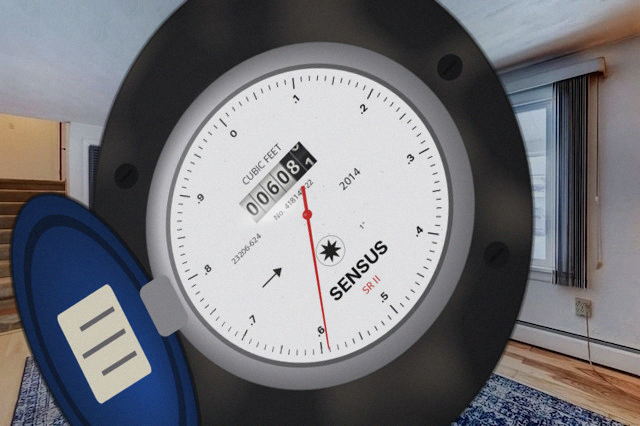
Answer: 6080.59 ft³
